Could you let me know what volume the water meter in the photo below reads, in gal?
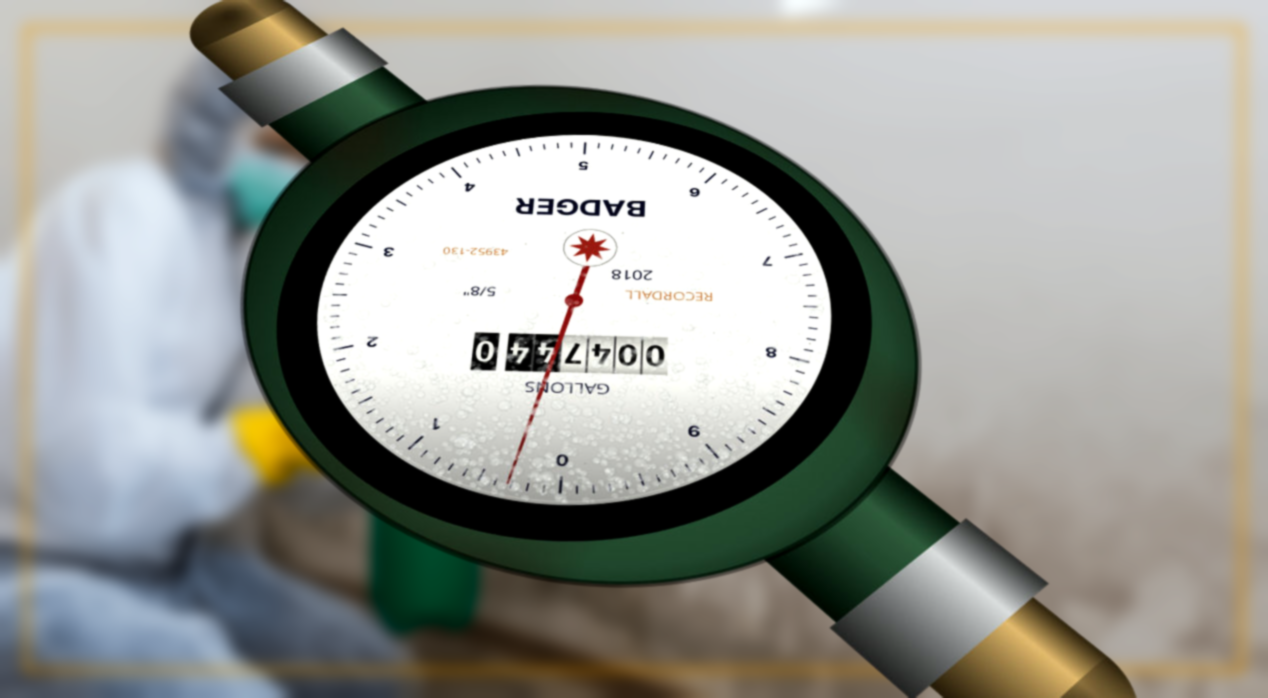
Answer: 47440.3 gal
